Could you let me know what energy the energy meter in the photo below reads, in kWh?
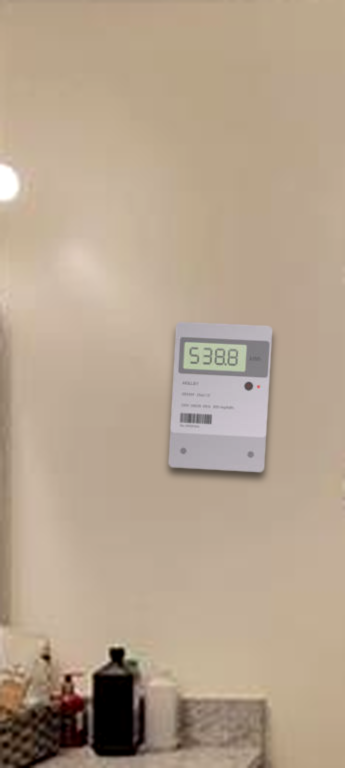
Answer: 538.8 kWh
